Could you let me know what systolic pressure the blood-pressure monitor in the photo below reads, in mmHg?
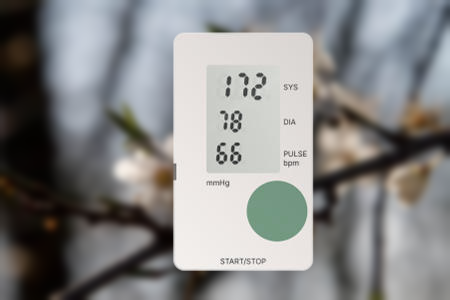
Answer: 172 mmHg
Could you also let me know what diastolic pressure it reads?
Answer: 78 mmHg
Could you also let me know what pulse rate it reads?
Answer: 66 bpm
